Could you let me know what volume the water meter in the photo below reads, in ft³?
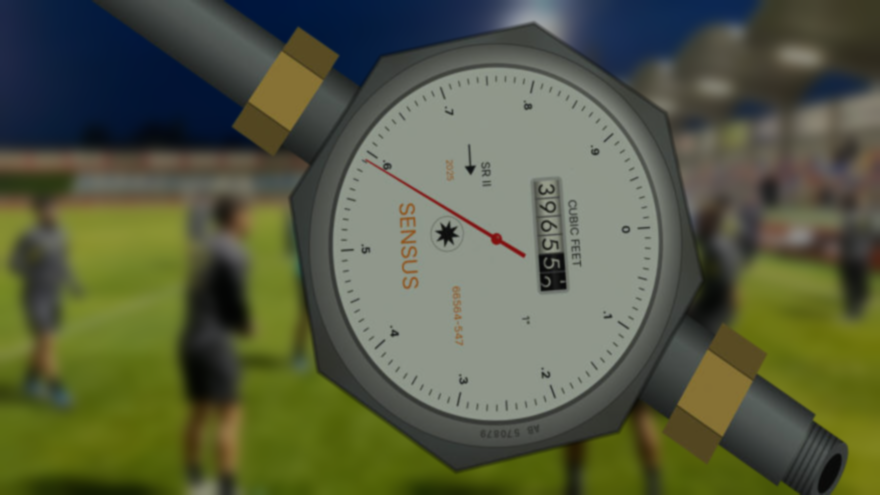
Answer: 396551.59 ft³
